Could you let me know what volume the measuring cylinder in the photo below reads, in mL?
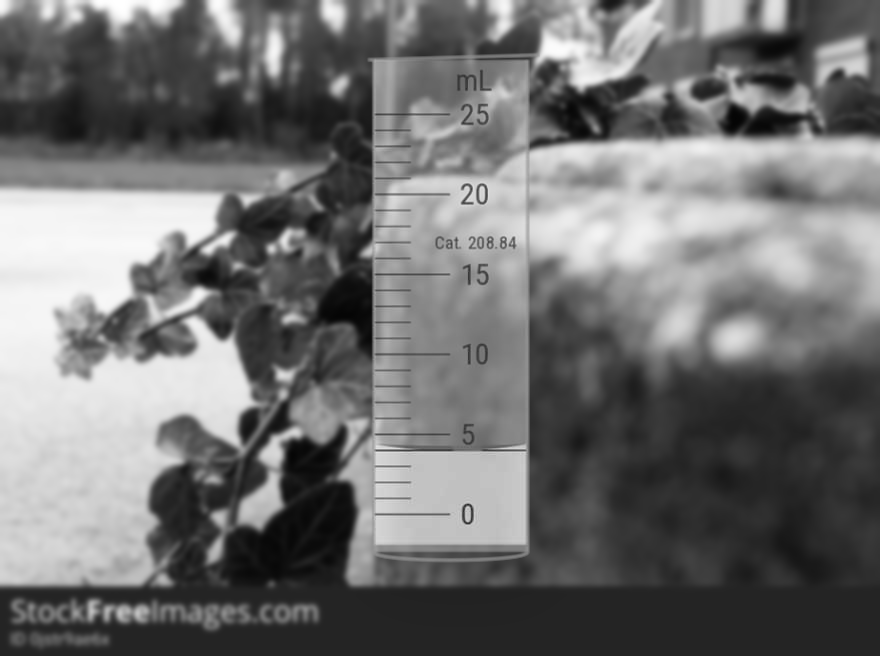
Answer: 4 mL
